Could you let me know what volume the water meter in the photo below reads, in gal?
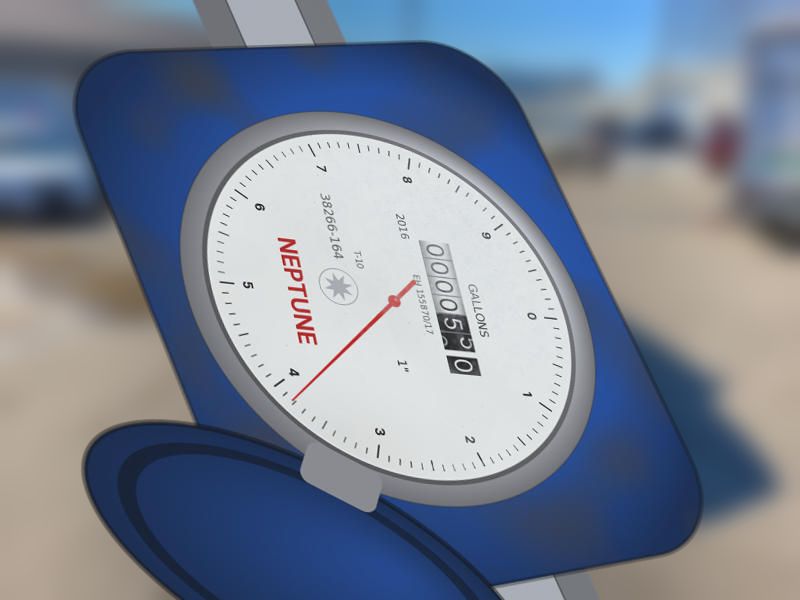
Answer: 553.8 gal
